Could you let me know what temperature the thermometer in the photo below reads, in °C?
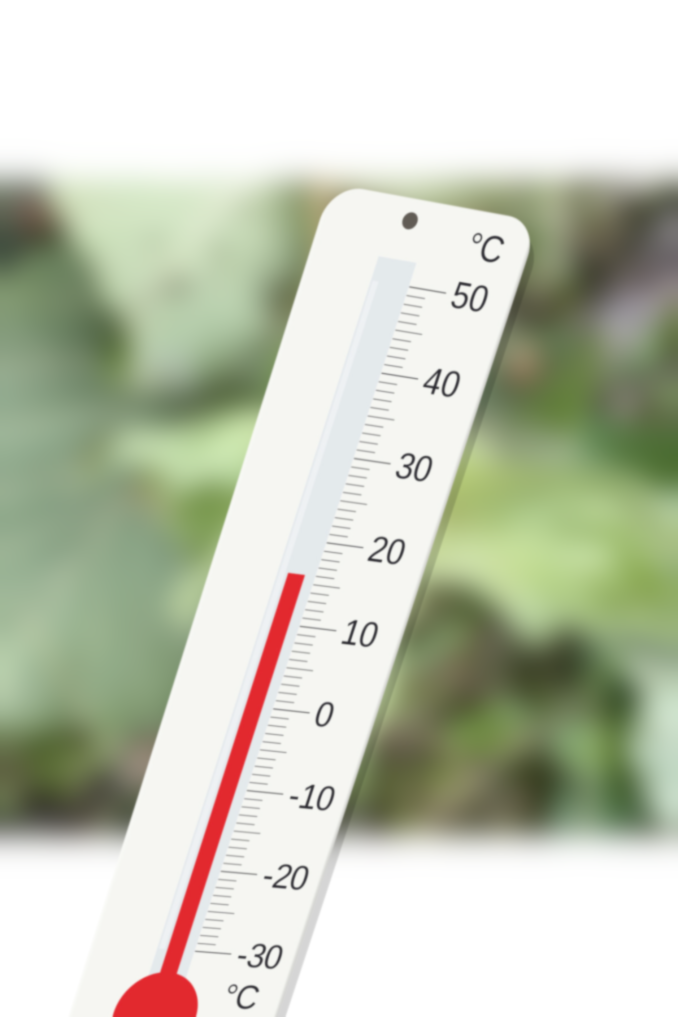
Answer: 16 °C
